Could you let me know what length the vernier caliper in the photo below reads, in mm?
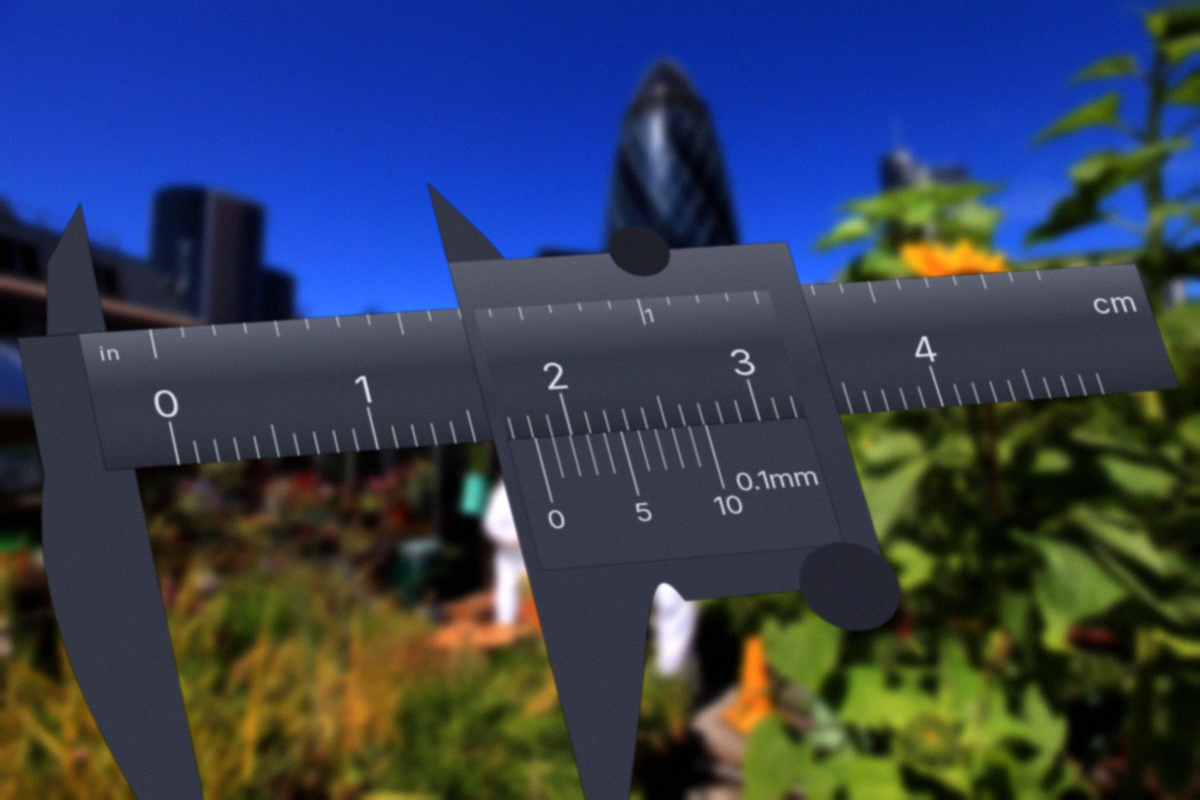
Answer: 18.1 mm
